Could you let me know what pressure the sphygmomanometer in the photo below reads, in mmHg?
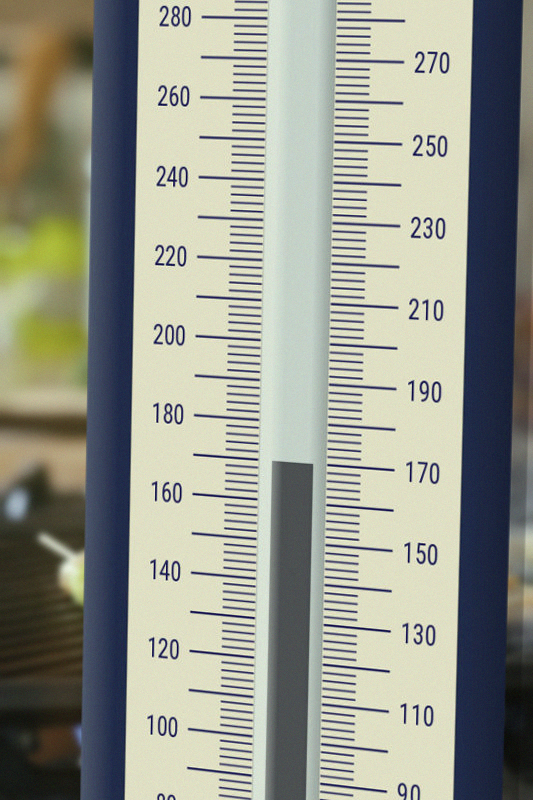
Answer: 170 mmHg
